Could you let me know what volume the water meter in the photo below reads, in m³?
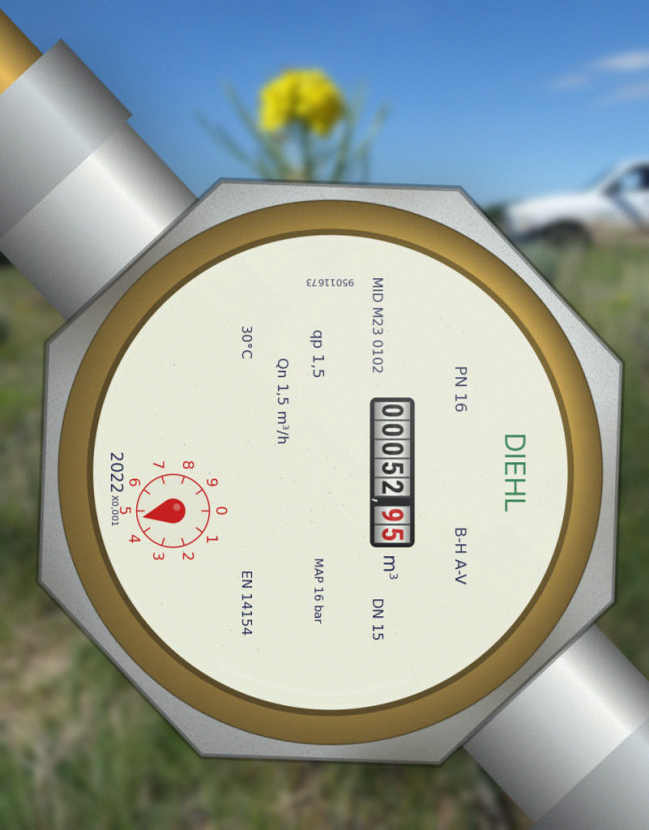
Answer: 52.954 m³
